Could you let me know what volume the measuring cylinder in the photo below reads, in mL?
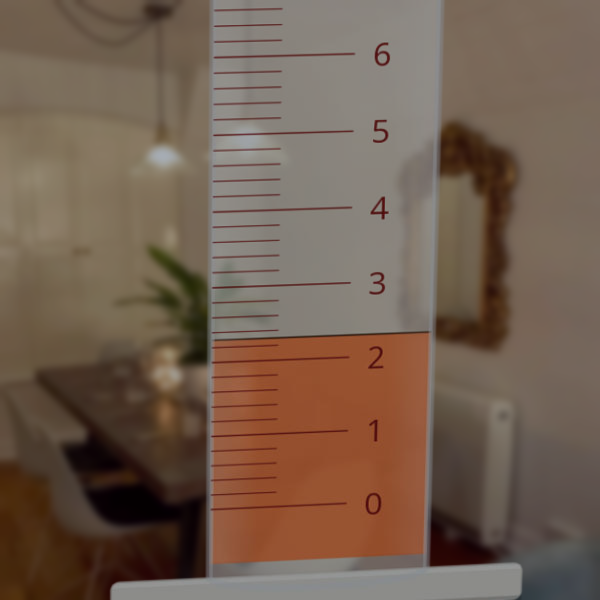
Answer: 2.3 mL
